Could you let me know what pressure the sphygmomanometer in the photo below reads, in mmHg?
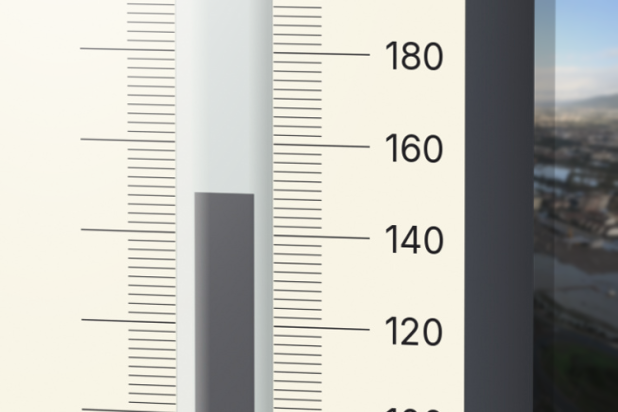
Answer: 149 mmHg
